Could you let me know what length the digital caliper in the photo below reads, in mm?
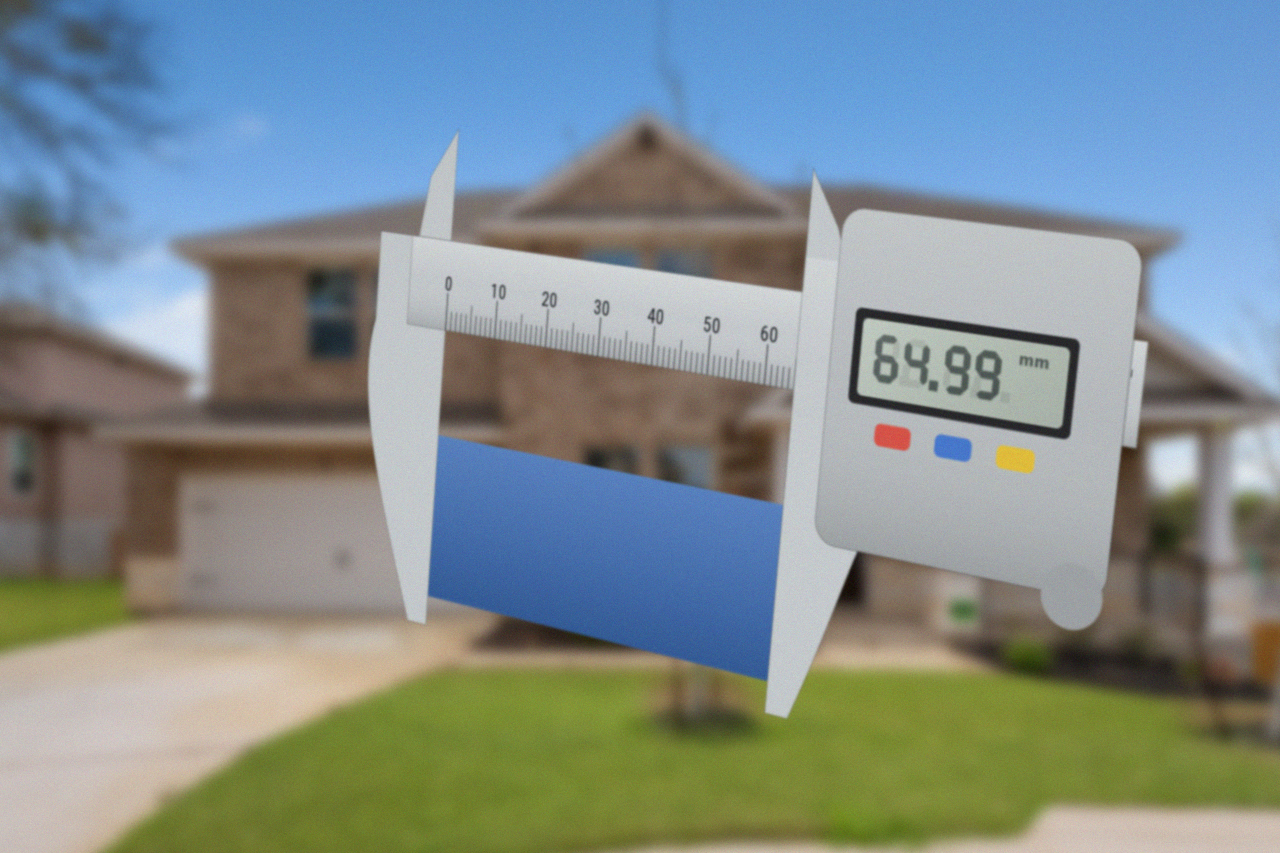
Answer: 64.99 mm
